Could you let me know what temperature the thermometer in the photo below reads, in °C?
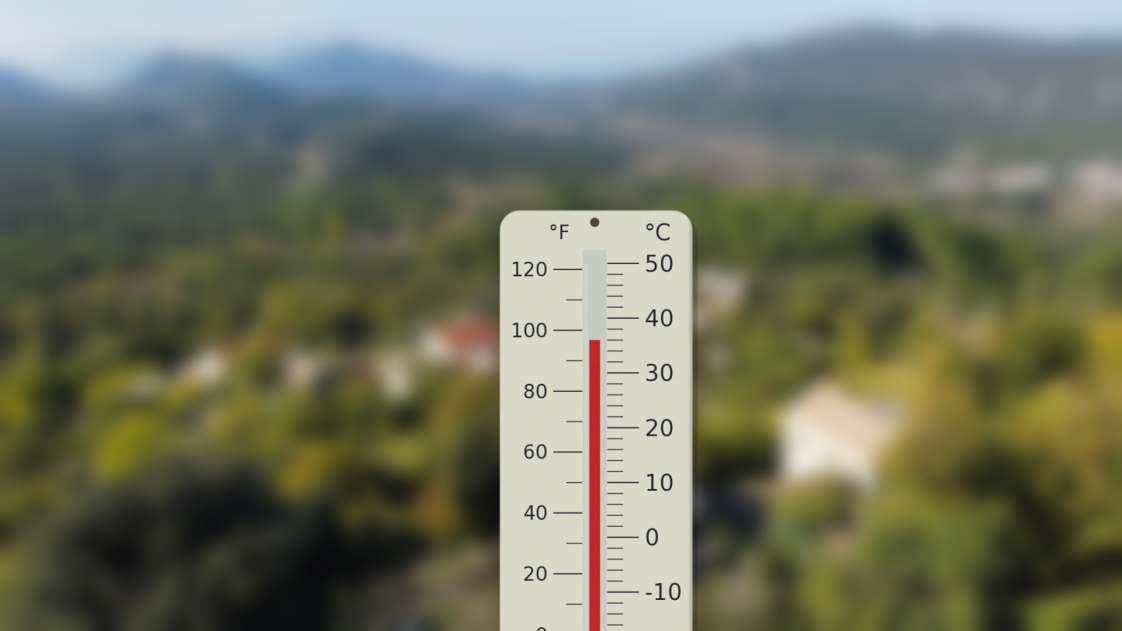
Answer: 36 °C
